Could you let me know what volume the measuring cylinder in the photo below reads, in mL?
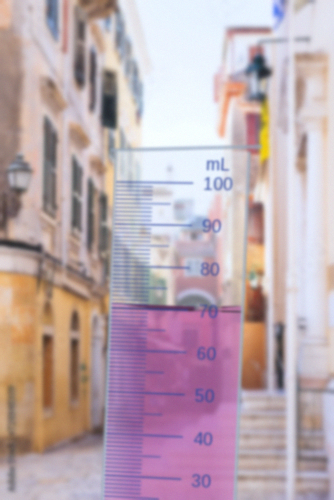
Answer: 70 mL
